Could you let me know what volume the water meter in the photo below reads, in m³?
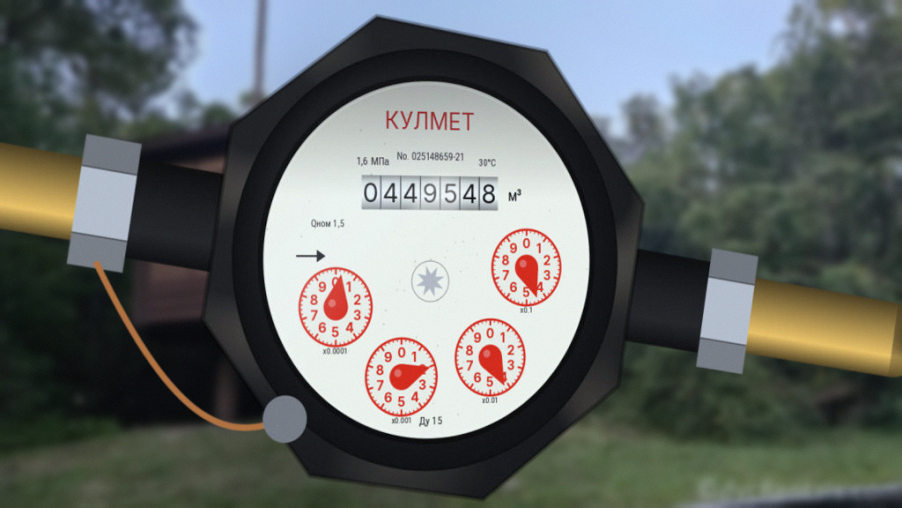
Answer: 449548.4420 m³
